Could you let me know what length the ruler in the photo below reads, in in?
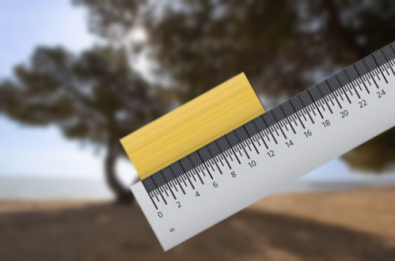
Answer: 13.5 in
